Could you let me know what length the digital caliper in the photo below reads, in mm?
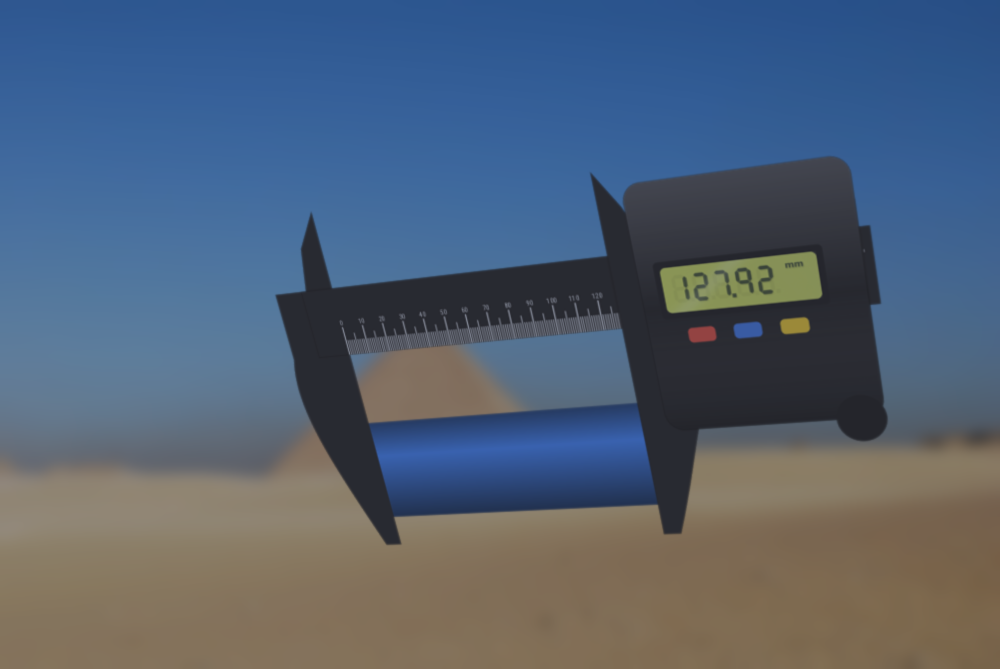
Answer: 127.92 mm
